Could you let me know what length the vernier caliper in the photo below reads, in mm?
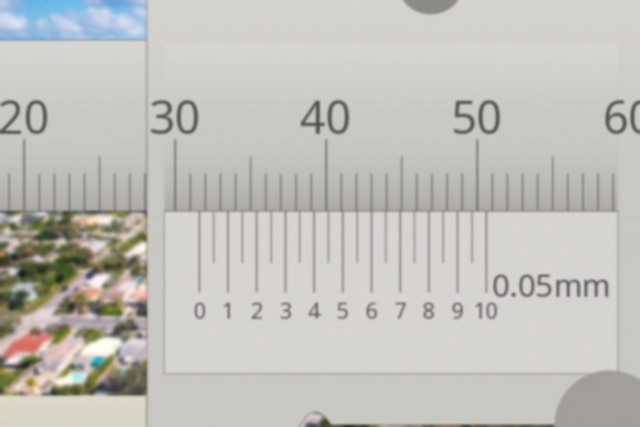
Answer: 31.6 mm
